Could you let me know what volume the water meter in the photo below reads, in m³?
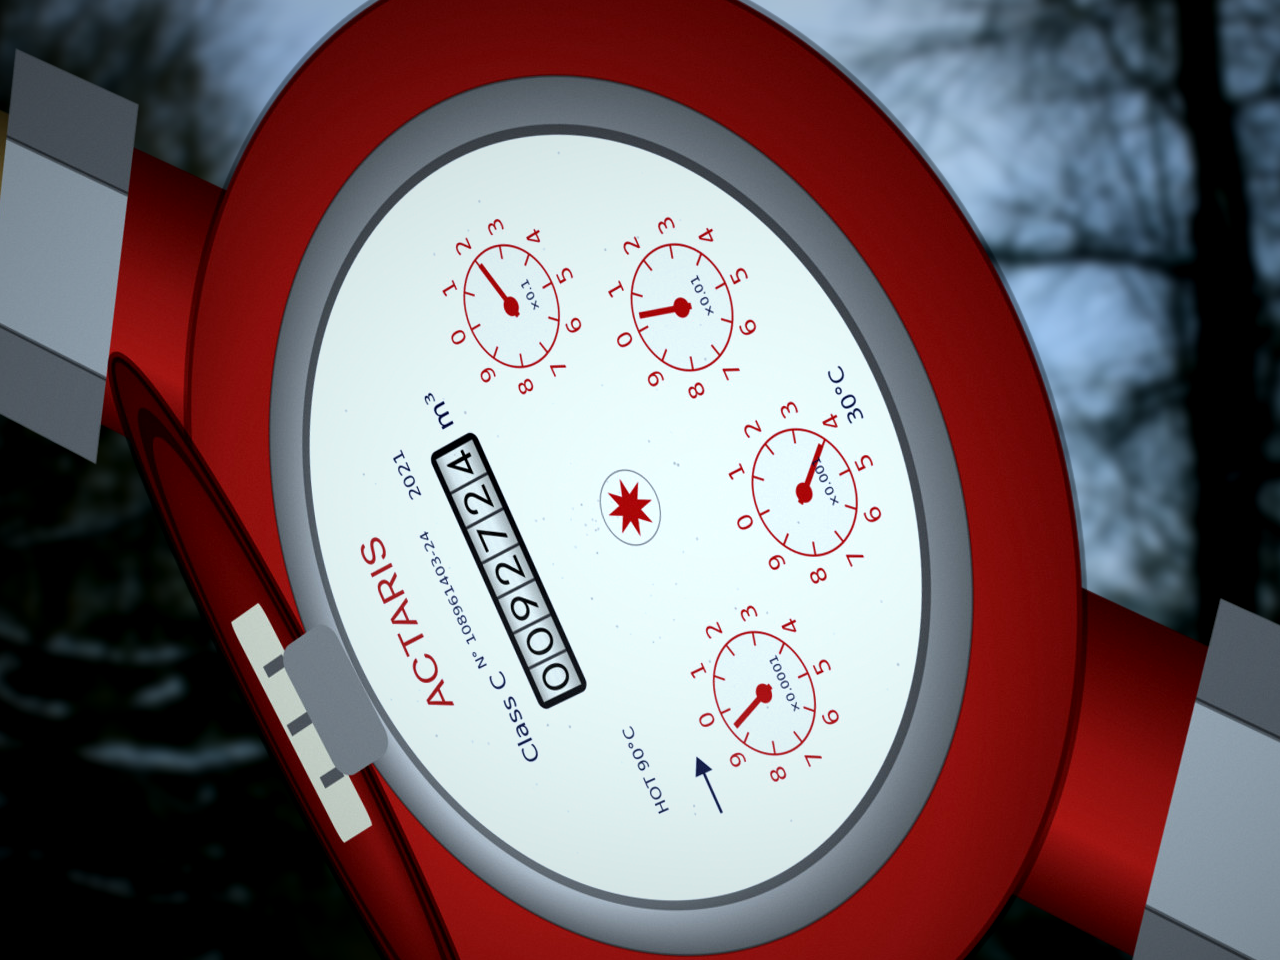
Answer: 92724.2039 m³
